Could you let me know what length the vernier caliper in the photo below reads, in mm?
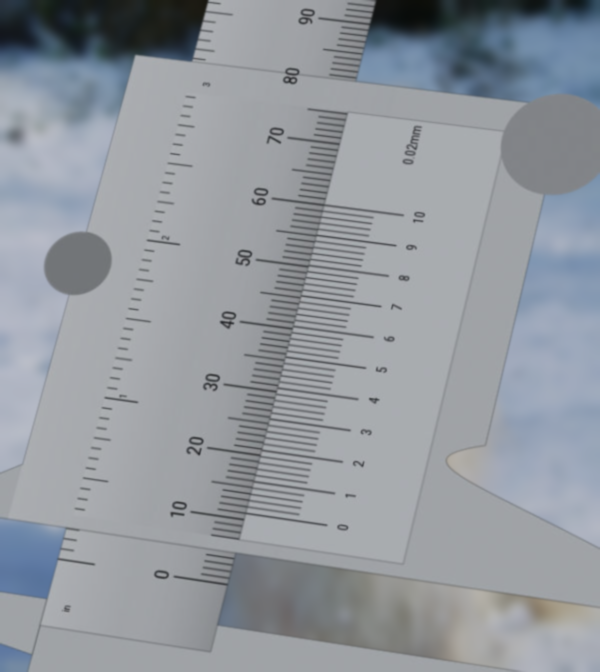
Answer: 11.0 mm
